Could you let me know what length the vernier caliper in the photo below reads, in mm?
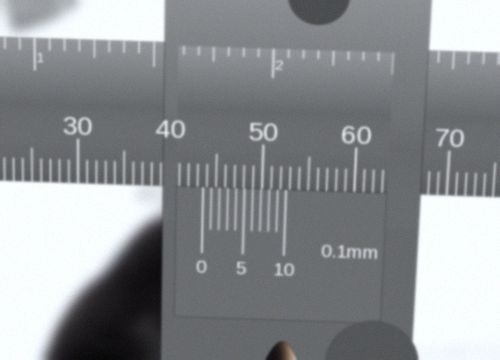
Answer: 43.6 mm
